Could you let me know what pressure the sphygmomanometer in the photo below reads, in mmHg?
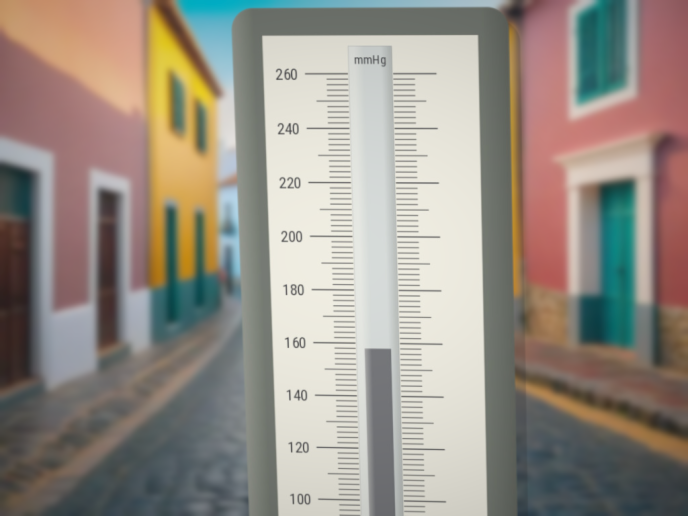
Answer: 158 mmHg
